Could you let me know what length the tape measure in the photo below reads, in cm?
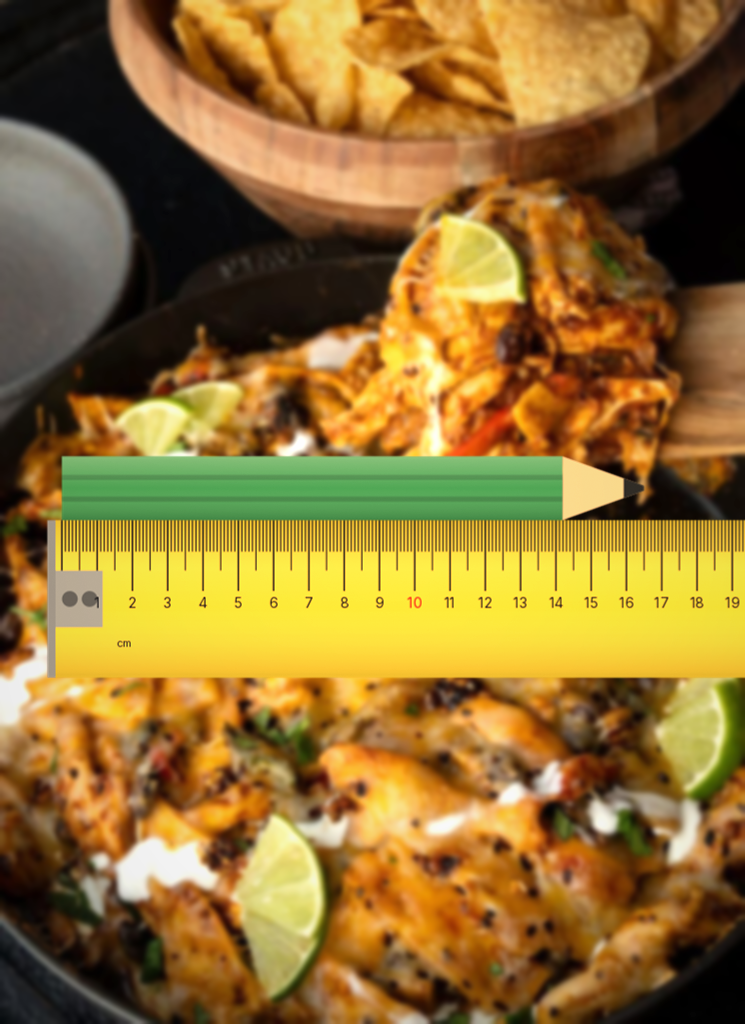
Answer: 16.5 cm
